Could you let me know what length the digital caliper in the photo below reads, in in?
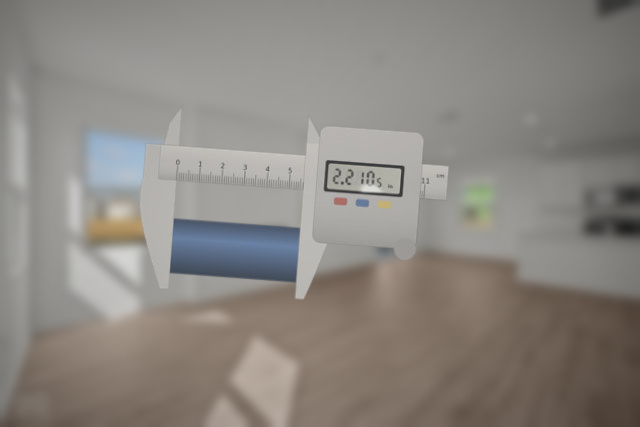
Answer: 2.2105 in
